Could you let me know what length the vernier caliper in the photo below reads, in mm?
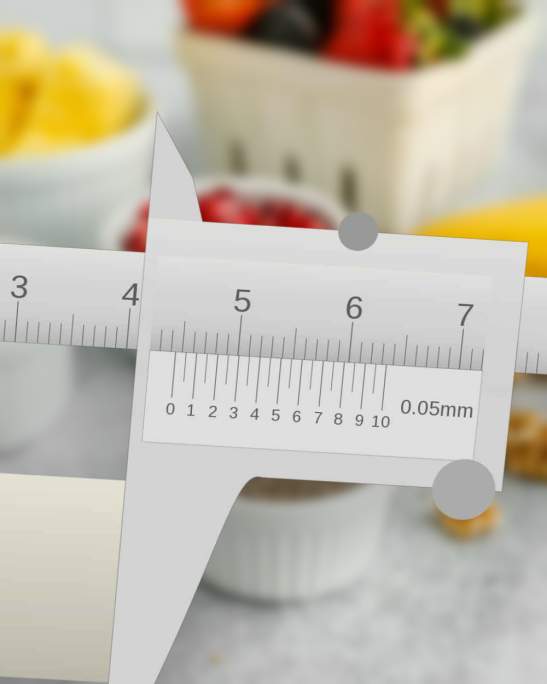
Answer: 44.4 mm
